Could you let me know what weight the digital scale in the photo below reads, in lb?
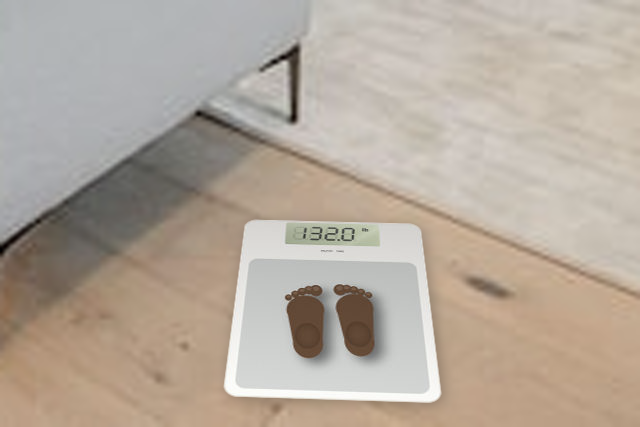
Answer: 132.0 lb
